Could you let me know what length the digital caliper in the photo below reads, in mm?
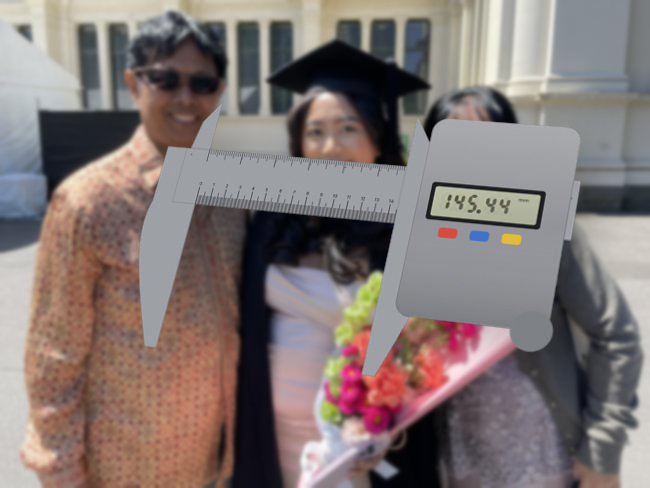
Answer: 145.44 mm
